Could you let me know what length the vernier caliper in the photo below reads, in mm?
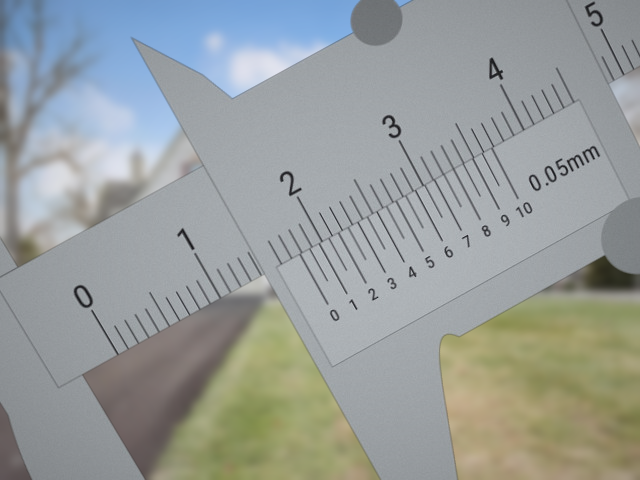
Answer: 17.8 mm
